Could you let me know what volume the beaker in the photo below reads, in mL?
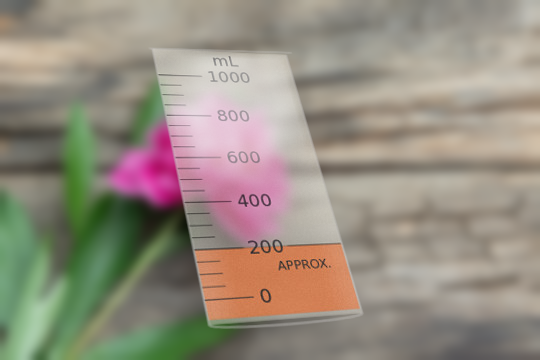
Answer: 200 mL
